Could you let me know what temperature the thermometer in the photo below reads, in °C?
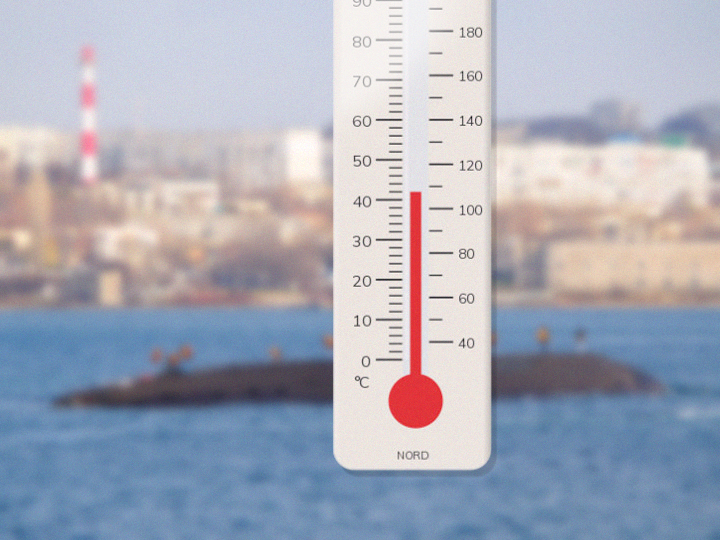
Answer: 42 °C
